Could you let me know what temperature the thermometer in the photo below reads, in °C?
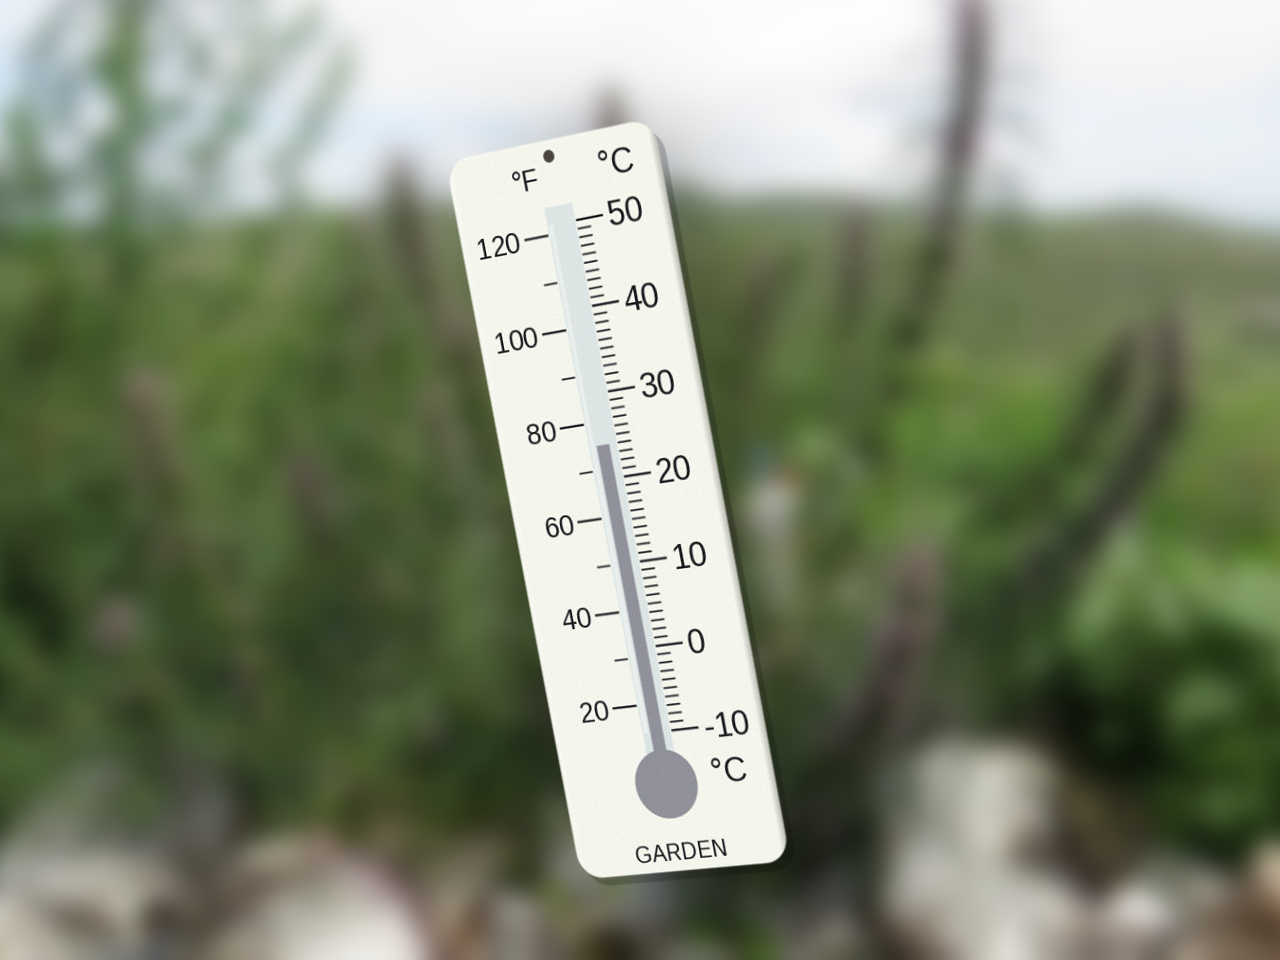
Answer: 24 °C
